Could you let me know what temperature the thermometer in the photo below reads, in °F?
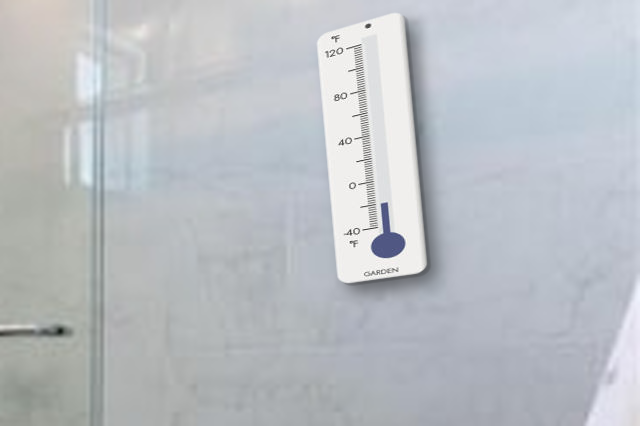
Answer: -20 °F
